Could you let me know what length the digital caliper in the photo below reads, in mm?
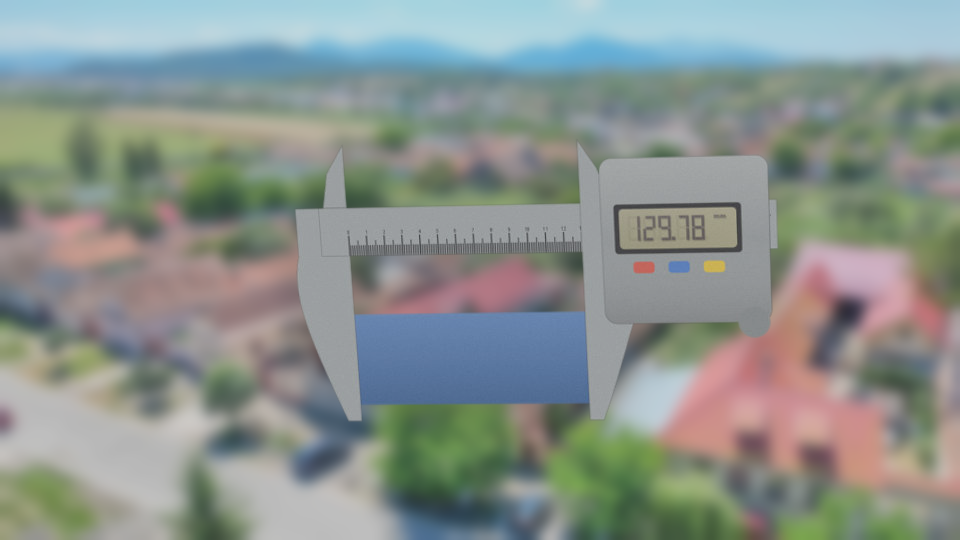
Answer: 129.78 mm
